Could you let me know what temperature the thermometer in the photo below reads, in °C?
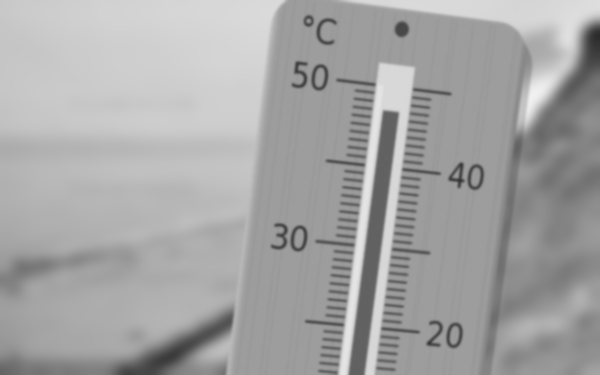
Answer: 47 °C
